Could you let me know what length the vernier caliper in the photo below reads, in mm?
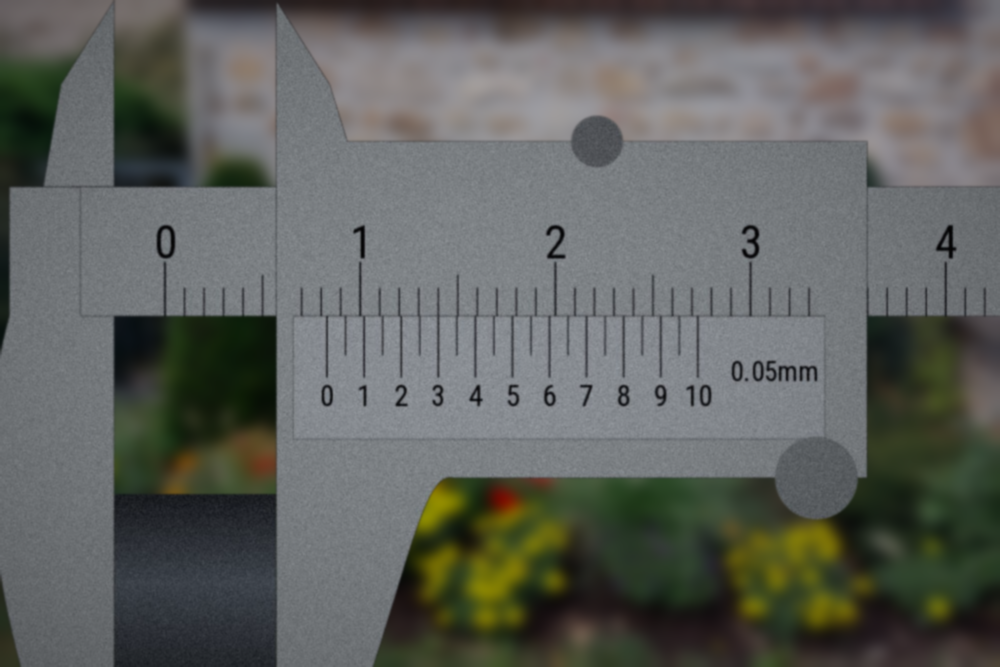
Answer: 8.3 mm
